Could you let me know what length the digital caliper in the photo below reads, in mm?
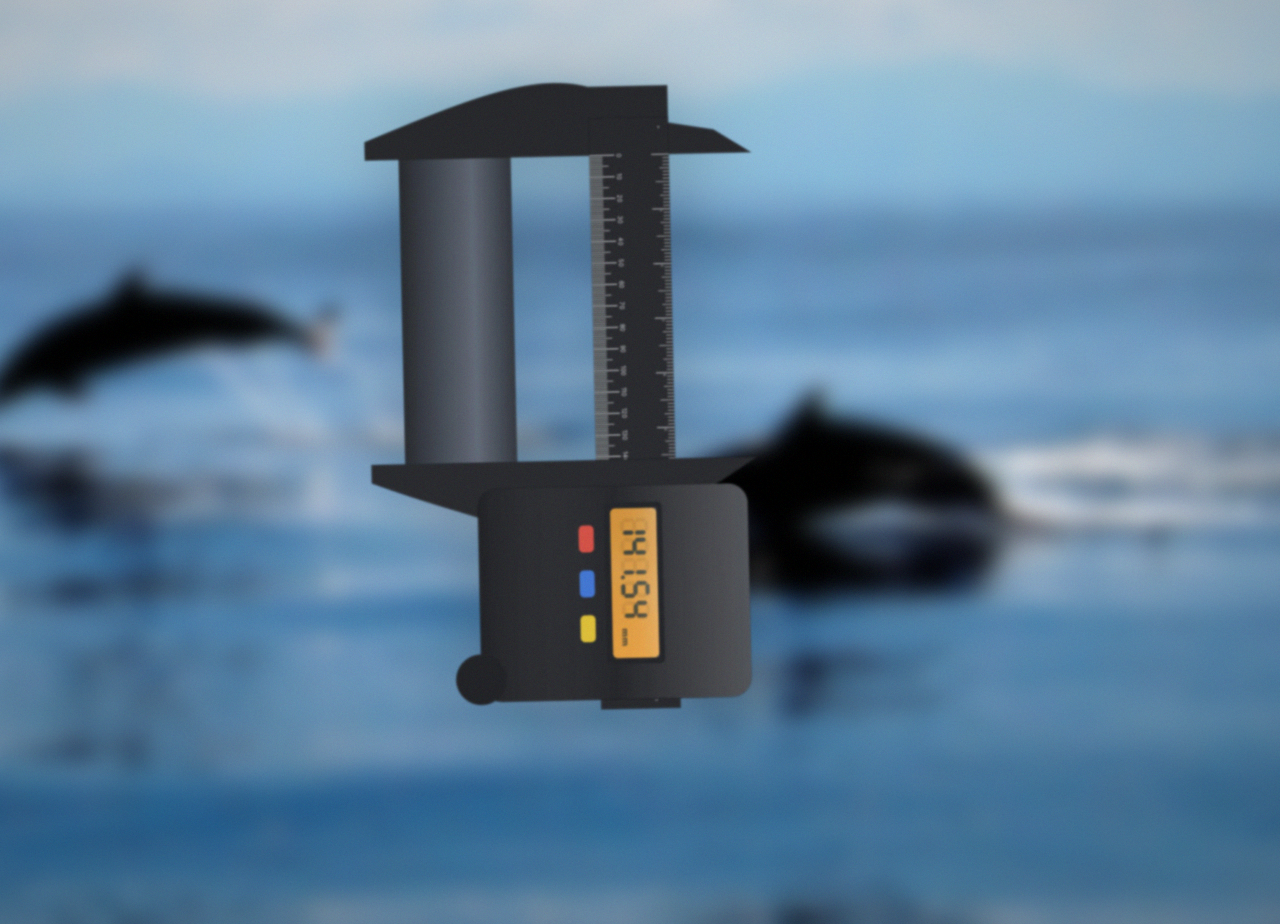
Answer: 141.54 mm
